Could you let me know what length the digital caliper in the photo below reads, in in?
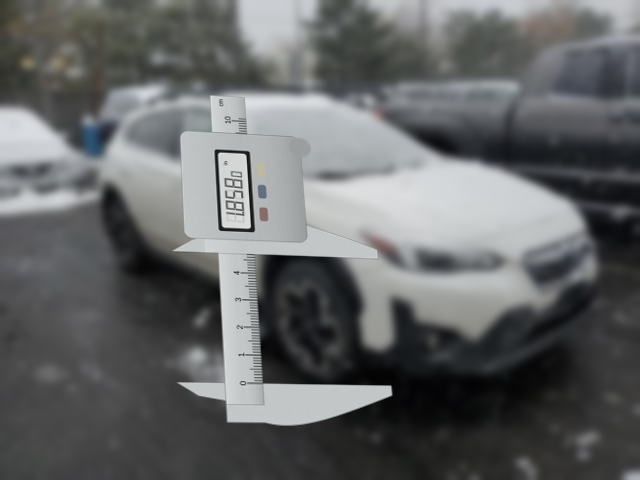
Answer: 1.8580 in
